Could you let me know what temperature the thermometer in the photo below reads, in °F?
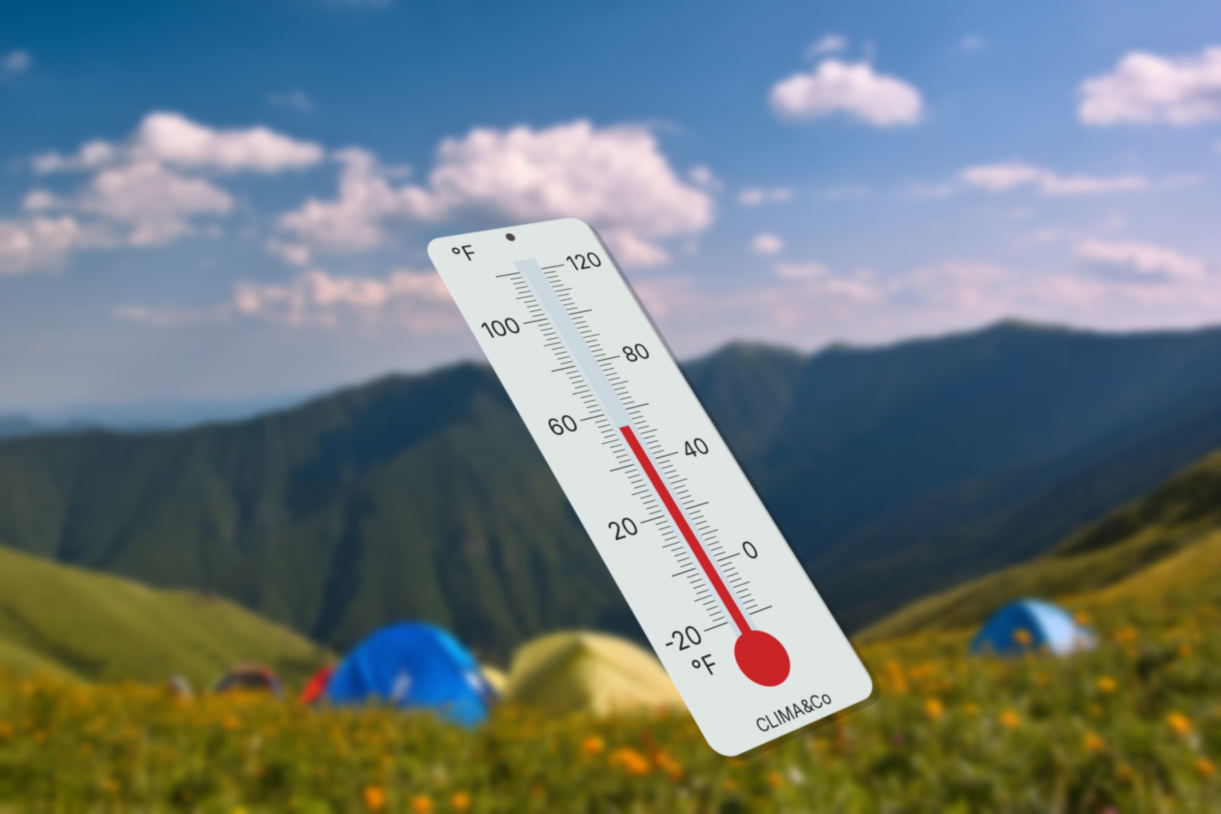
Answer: 54 °F
